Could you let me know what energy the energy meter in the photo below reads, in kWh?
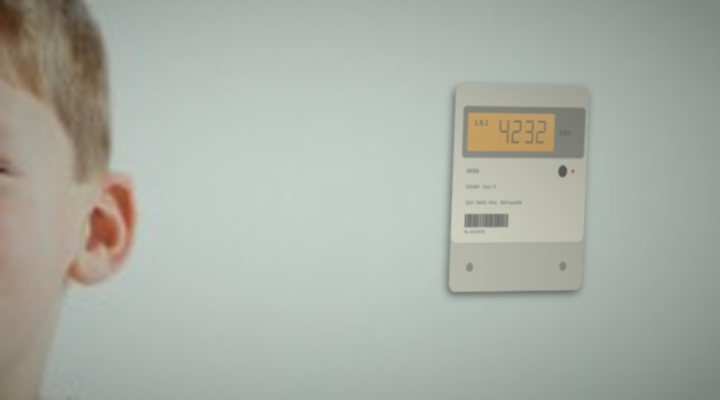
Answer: 4232 kWh
